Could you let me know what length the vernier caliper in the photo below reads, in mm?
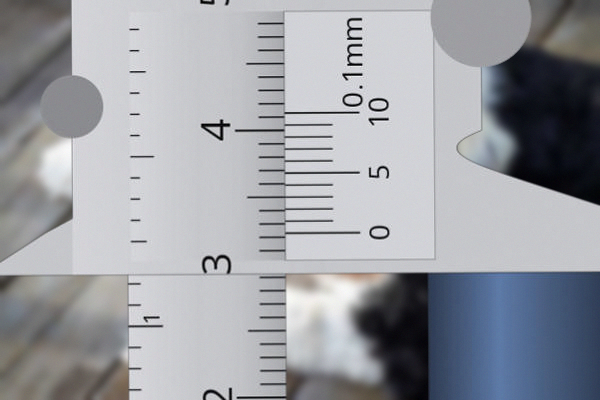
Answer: 32.3 mm
